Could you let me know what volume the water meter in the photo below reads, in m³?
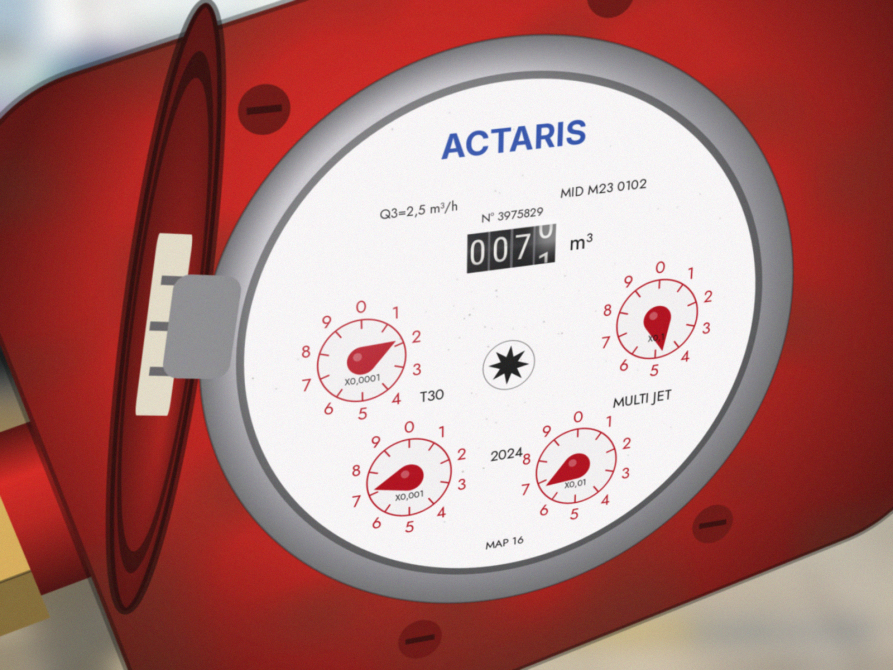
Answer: 70.4671 m³
